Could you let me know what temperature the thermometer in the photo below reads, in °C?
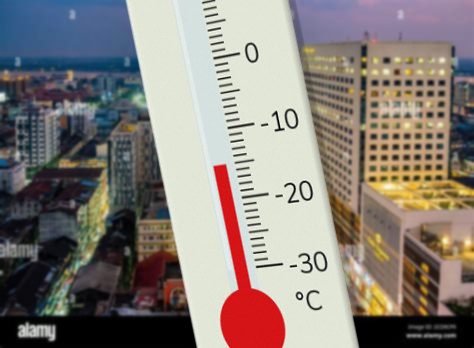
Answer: -15 °C
